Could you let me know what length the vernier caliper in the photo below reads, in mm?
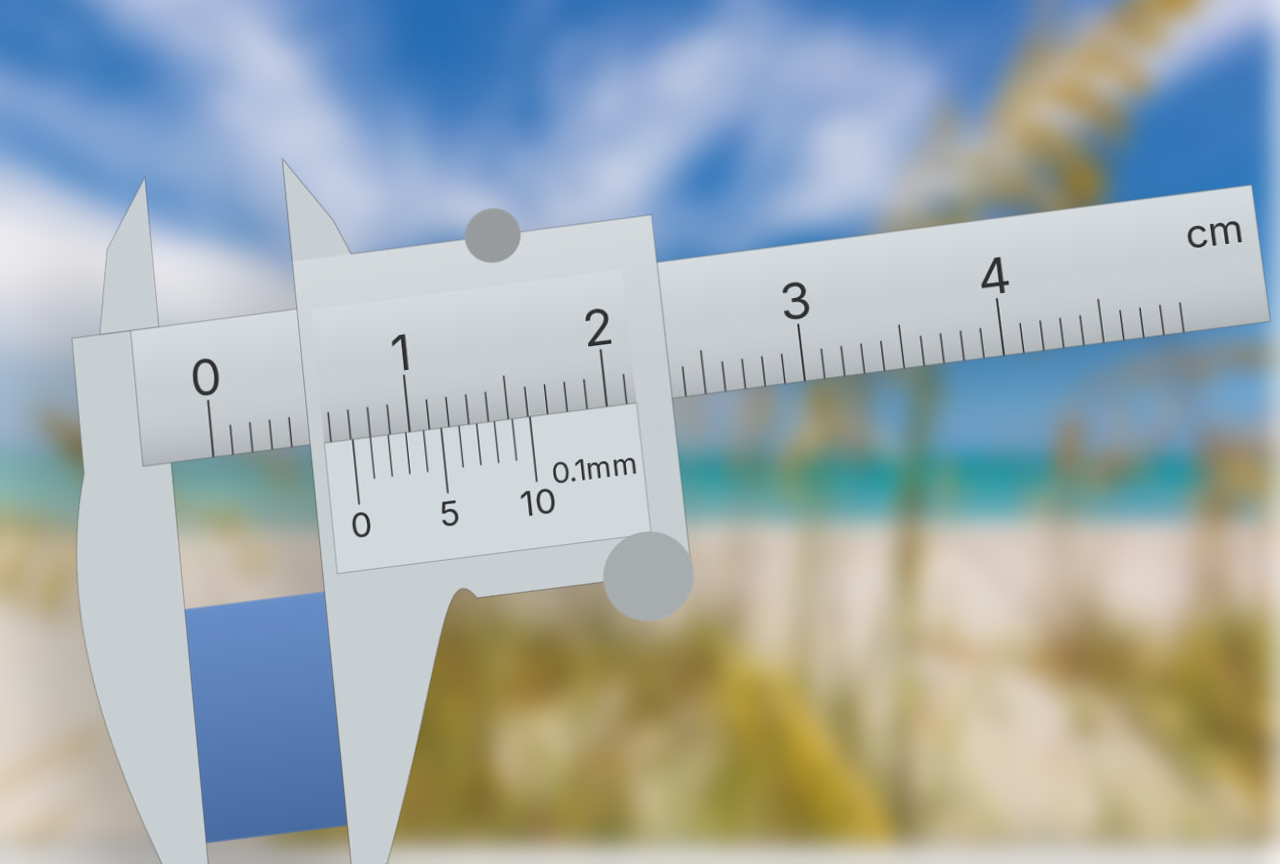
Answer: 7.1 mm
